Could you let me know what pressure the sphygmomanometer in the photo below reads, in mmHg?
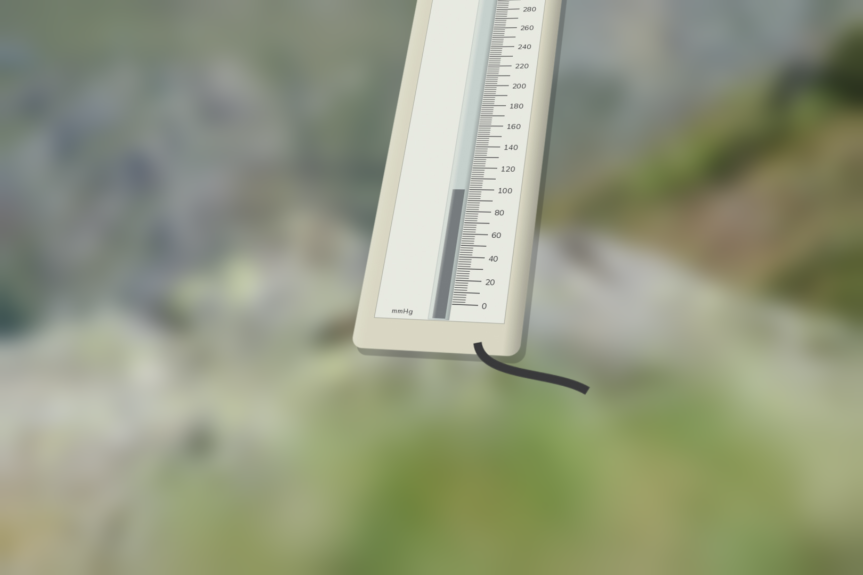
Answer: 100 mmHg
